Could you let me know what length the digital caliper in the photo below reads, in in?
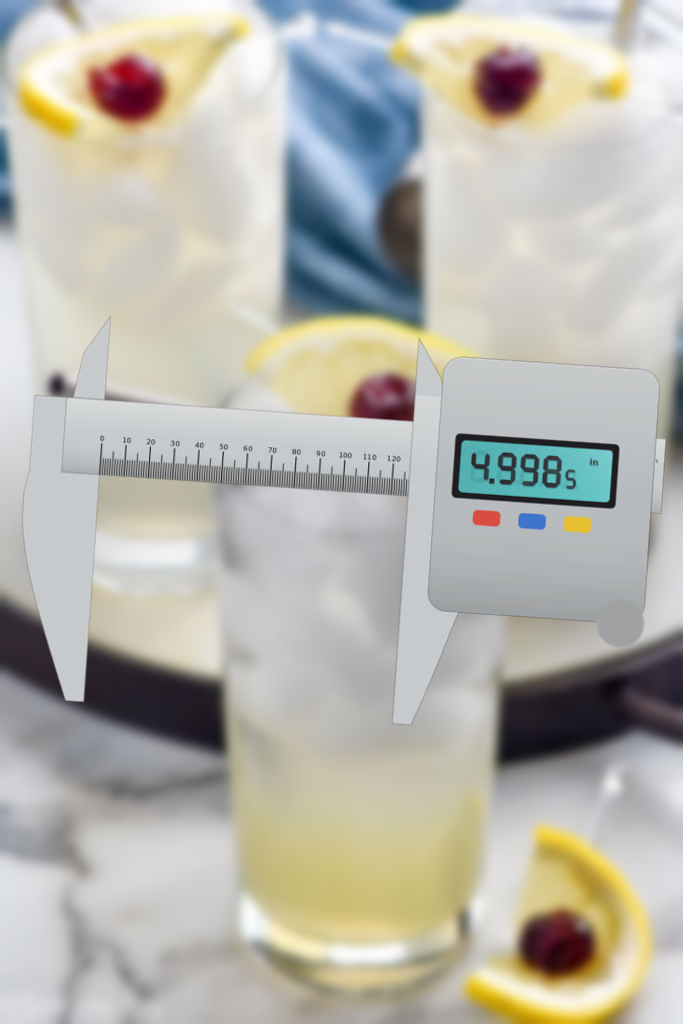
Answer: 4.9985 in
